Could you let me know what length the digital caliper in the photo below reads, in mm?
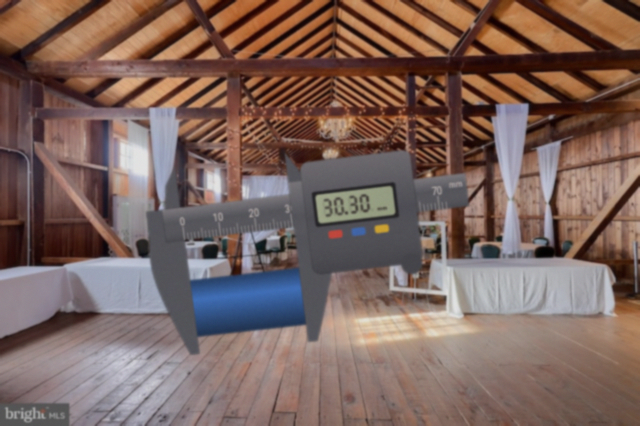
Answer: 30.30 mm
